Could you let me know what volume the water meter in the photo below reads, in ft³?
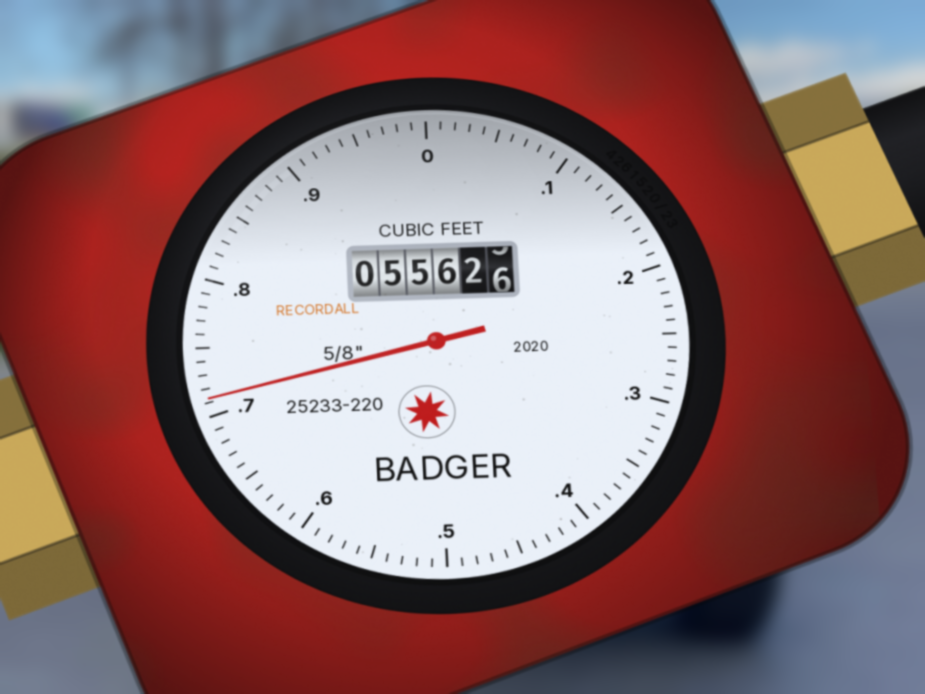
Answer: 55625.71 ft³
